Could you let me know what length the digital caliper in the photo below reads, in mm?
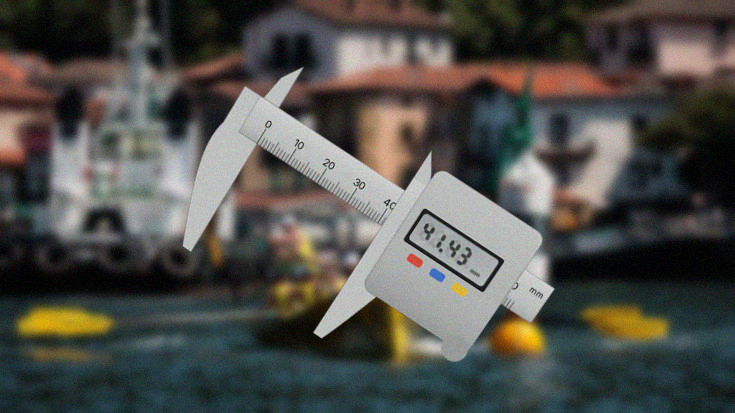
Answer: 41.43 mm
